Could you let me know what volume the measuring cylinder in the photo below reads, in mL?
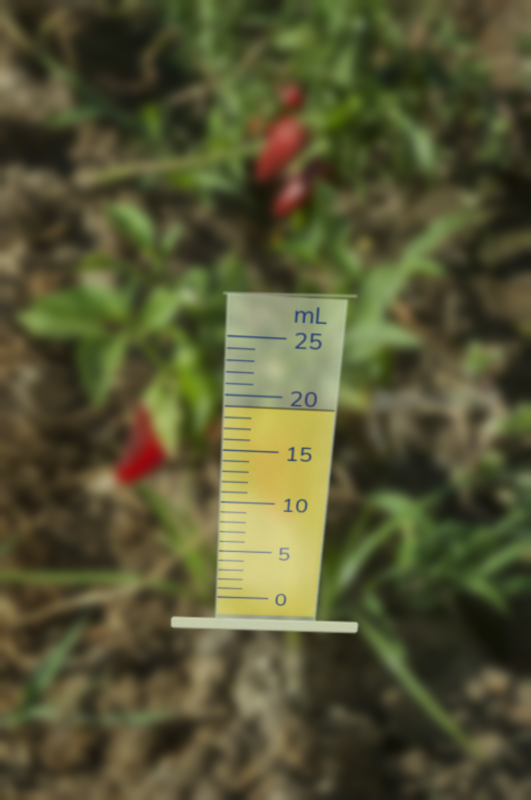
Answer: 19 mL
